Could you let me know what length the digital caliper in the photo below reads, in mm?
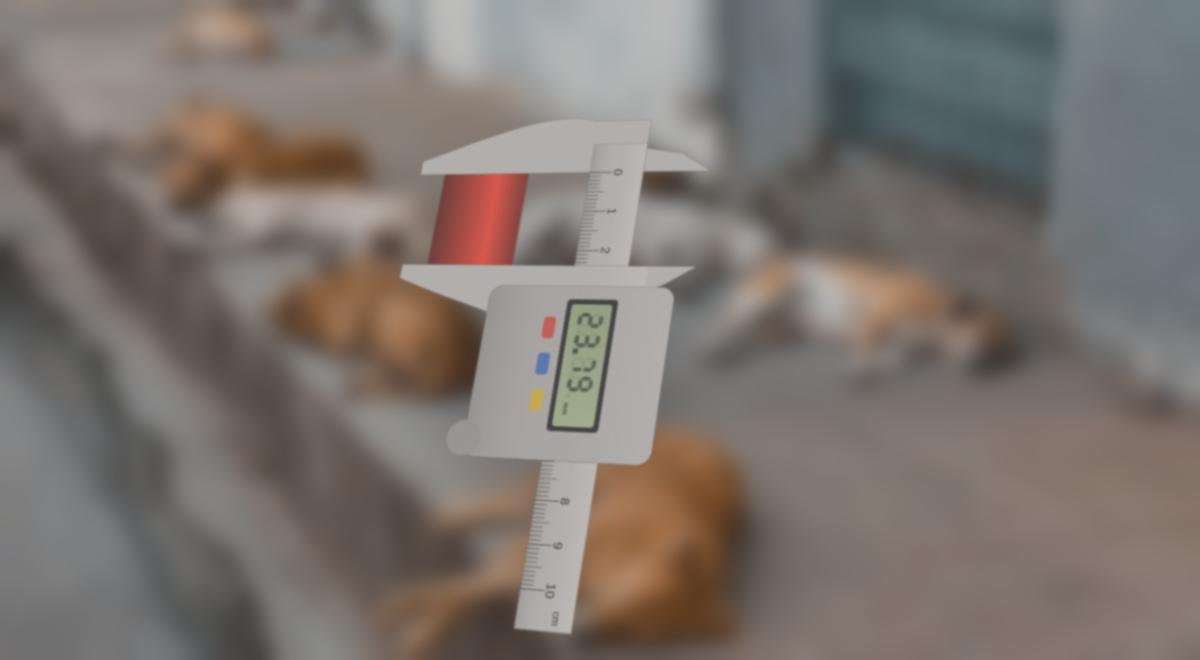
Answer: 23.79 mm
